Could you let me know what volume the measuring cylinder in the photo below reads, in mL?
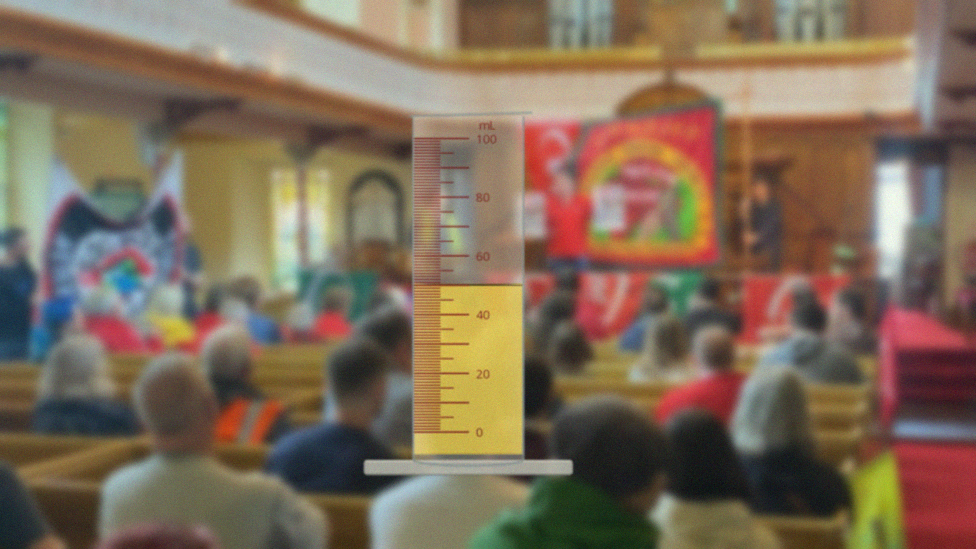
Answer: 50 mL
